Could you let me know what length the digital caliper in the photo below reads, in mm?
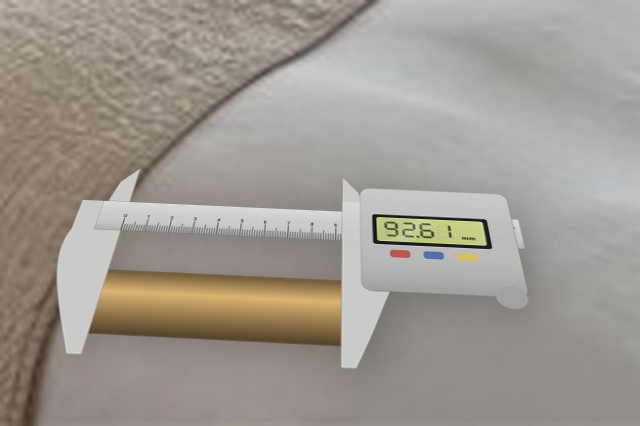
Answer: 92.61 mm
